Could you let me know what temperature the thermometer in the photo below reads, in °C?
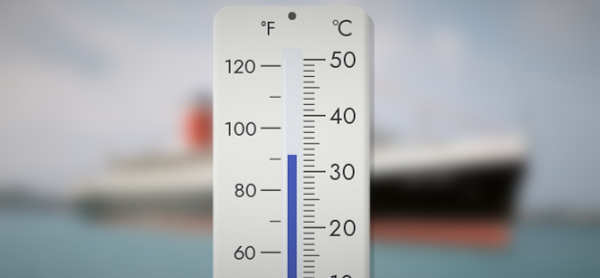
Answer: 33 °C
